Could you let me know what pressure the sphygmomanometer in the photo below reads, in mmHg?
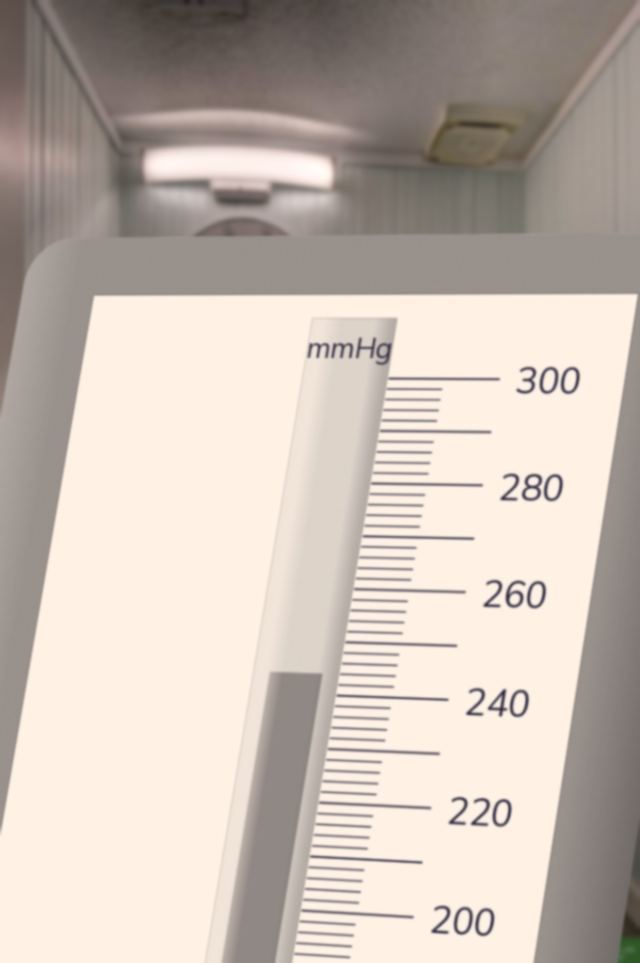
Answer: 244 mmHg
